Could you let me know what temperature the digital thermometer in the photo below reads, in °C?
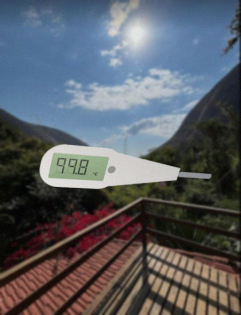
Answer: 99.8 °C
